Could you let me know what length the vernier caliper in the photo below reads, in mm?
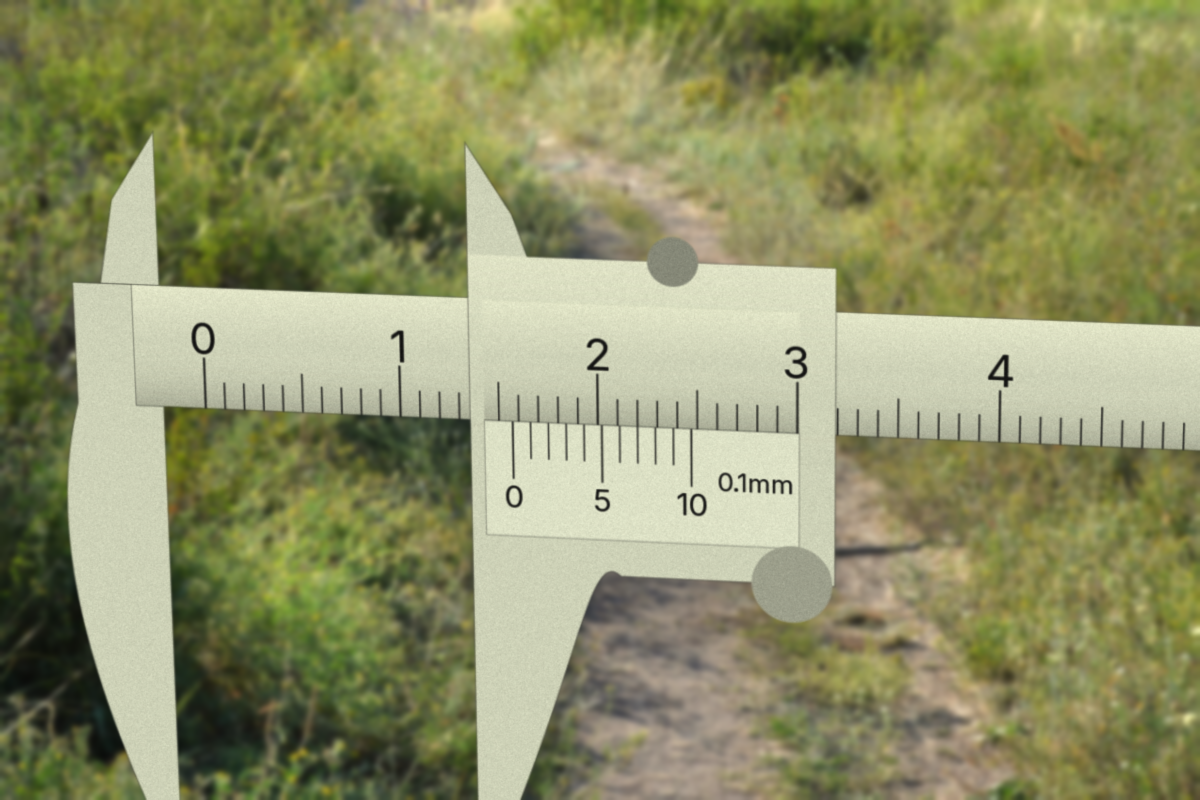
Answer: 15.7 mm
